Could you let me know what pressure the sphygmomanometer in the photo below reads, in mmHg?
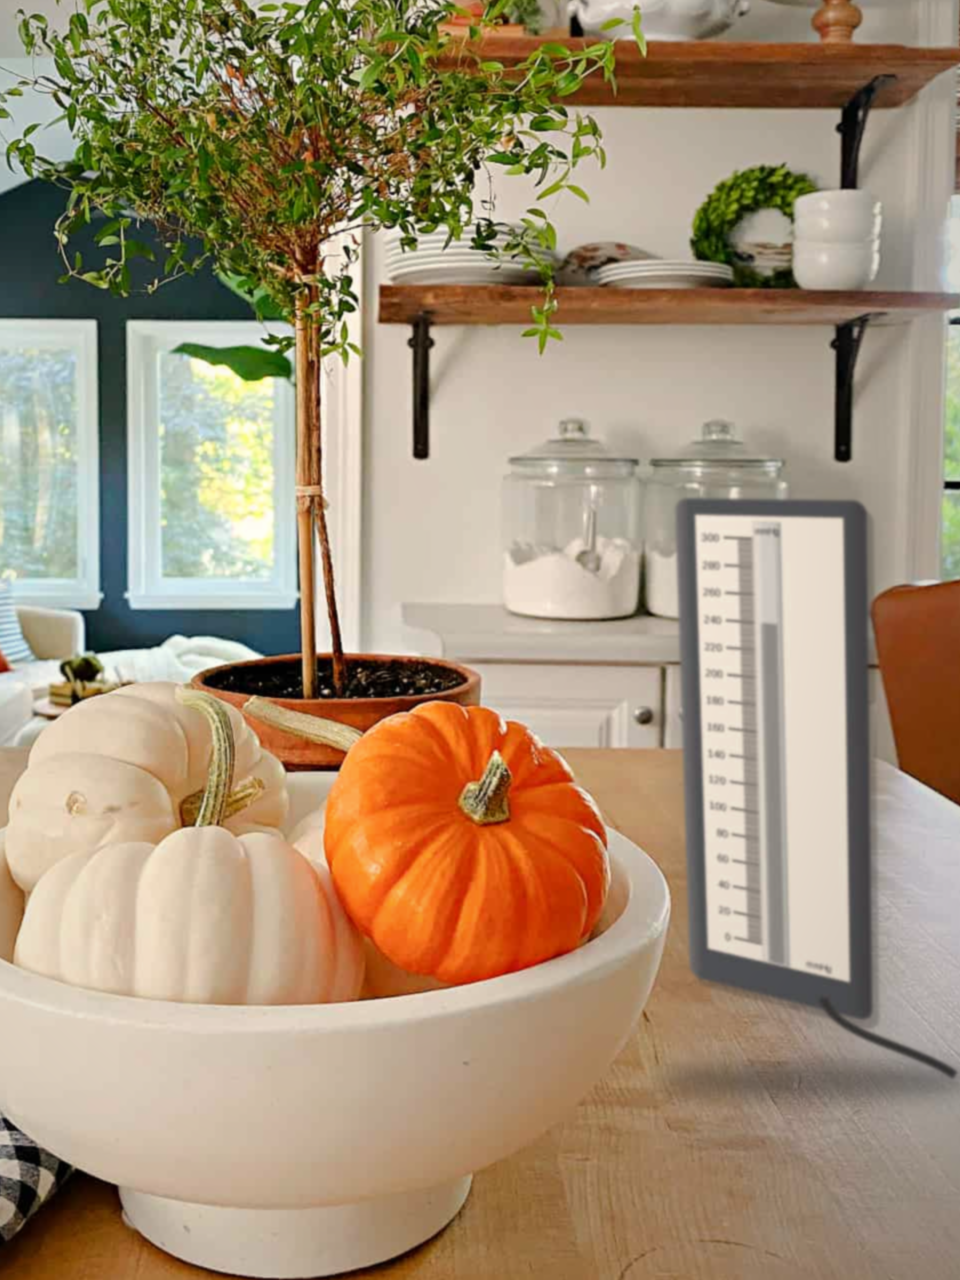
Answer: 240 mmHg
